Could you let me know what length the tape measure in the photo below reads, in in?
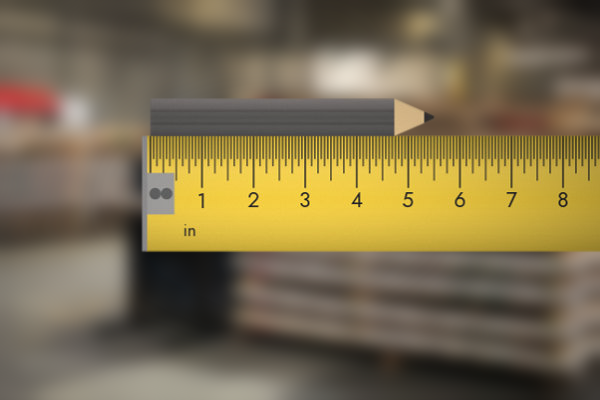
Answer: 5.5 in
